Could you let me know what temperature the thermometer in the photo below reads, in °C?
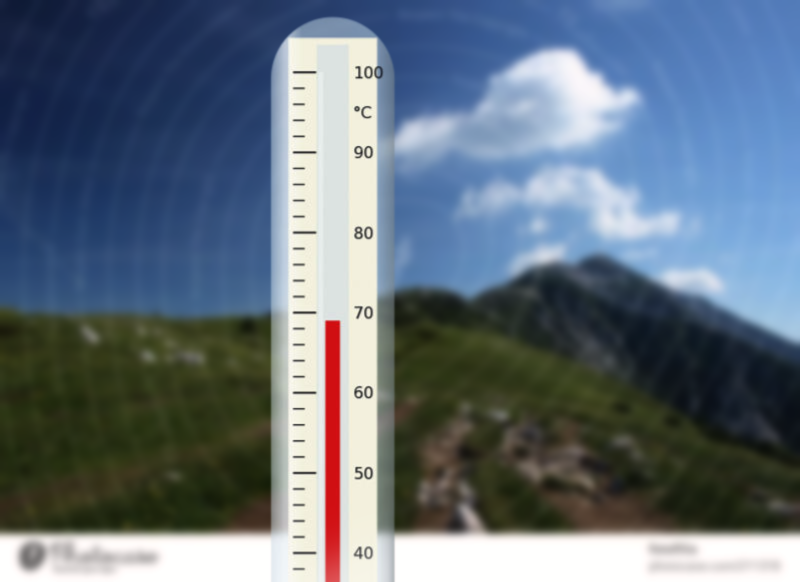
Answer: 69 °C
